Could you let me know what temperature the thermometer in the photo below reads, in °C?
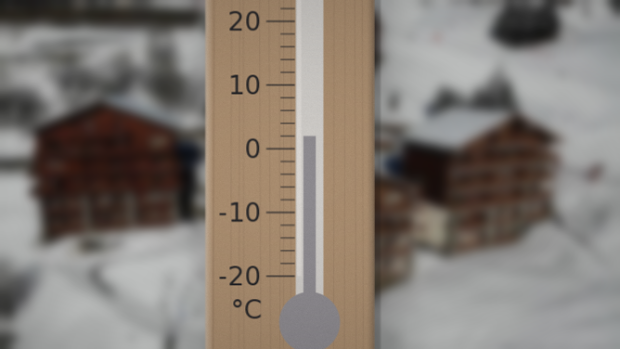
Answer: 2 °C
